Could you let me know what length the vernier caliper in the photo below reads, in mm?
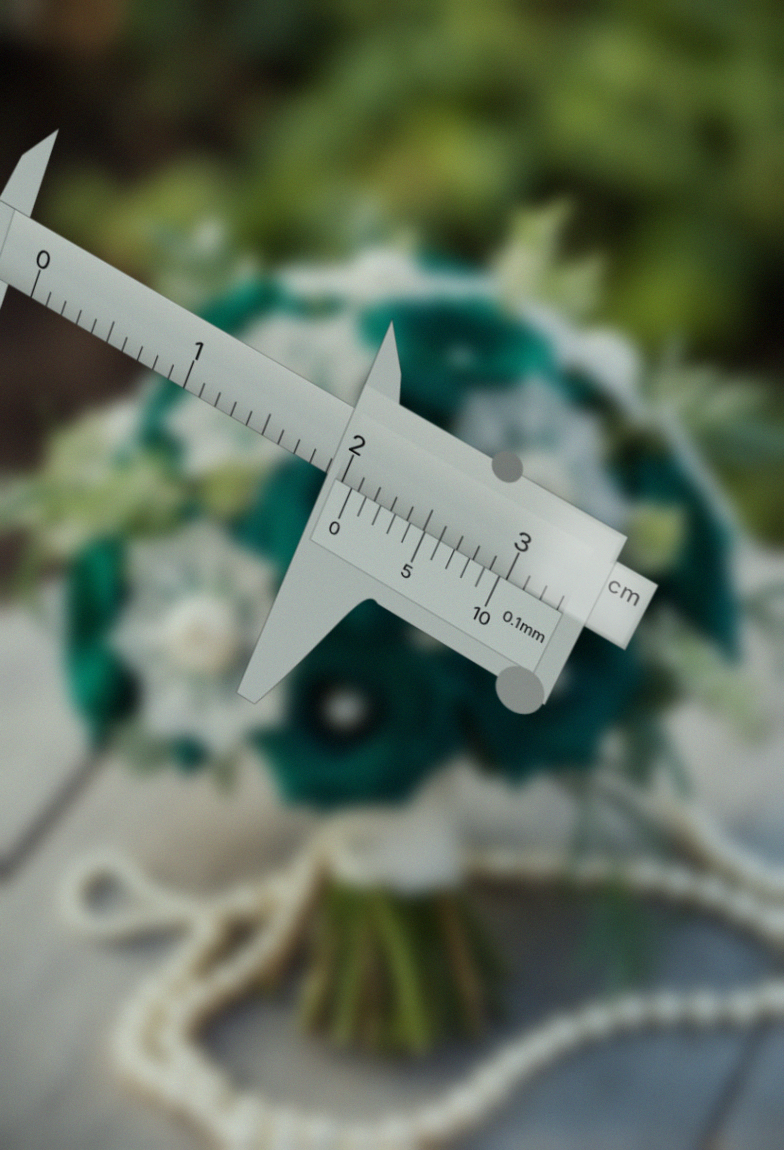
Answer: 20.6 mm
